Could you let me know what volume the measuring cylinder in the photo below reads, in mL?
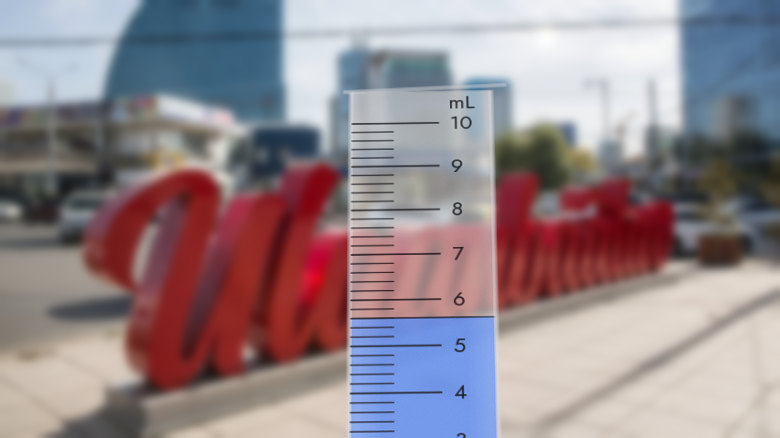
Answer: 5.6 mL
